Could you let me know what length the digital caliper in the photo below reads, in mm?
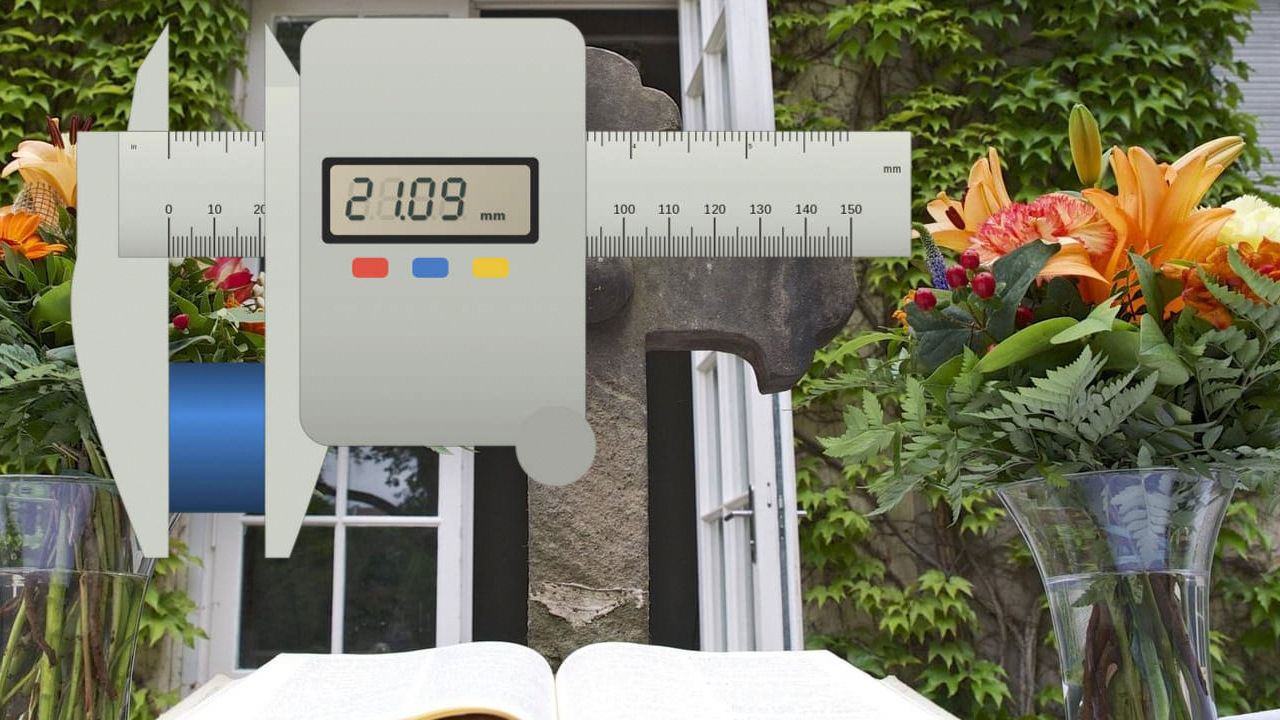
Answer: 21.09 mm
